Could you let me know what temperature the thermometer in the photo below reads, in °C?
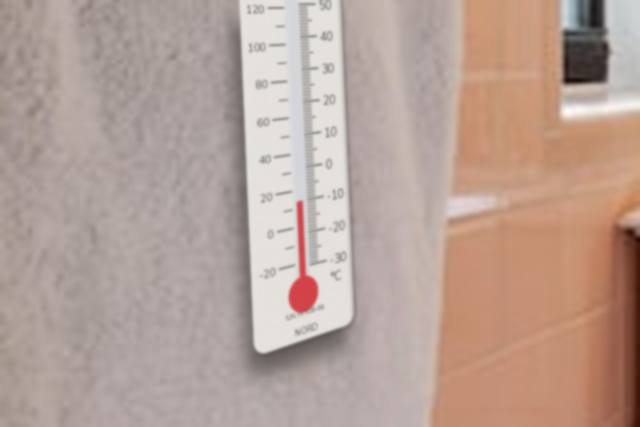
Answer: -10 °C
